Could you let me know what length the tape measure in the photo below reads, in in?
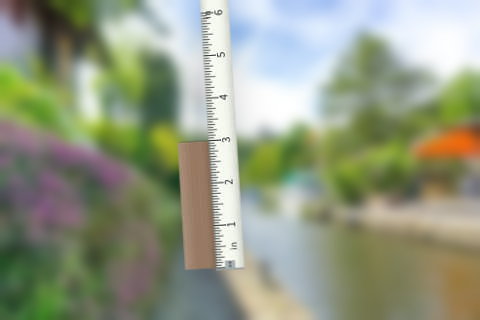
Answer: 3 in
